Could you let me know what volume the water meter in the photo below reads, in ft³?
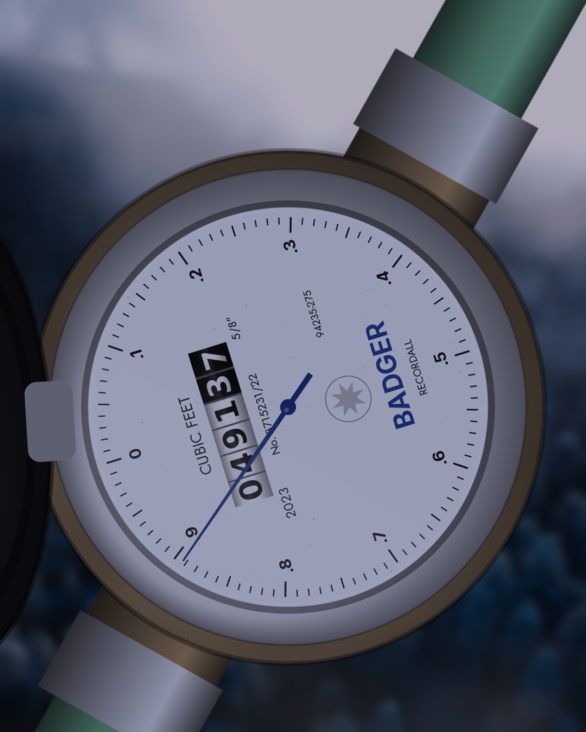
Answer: 49136.89 ft³
